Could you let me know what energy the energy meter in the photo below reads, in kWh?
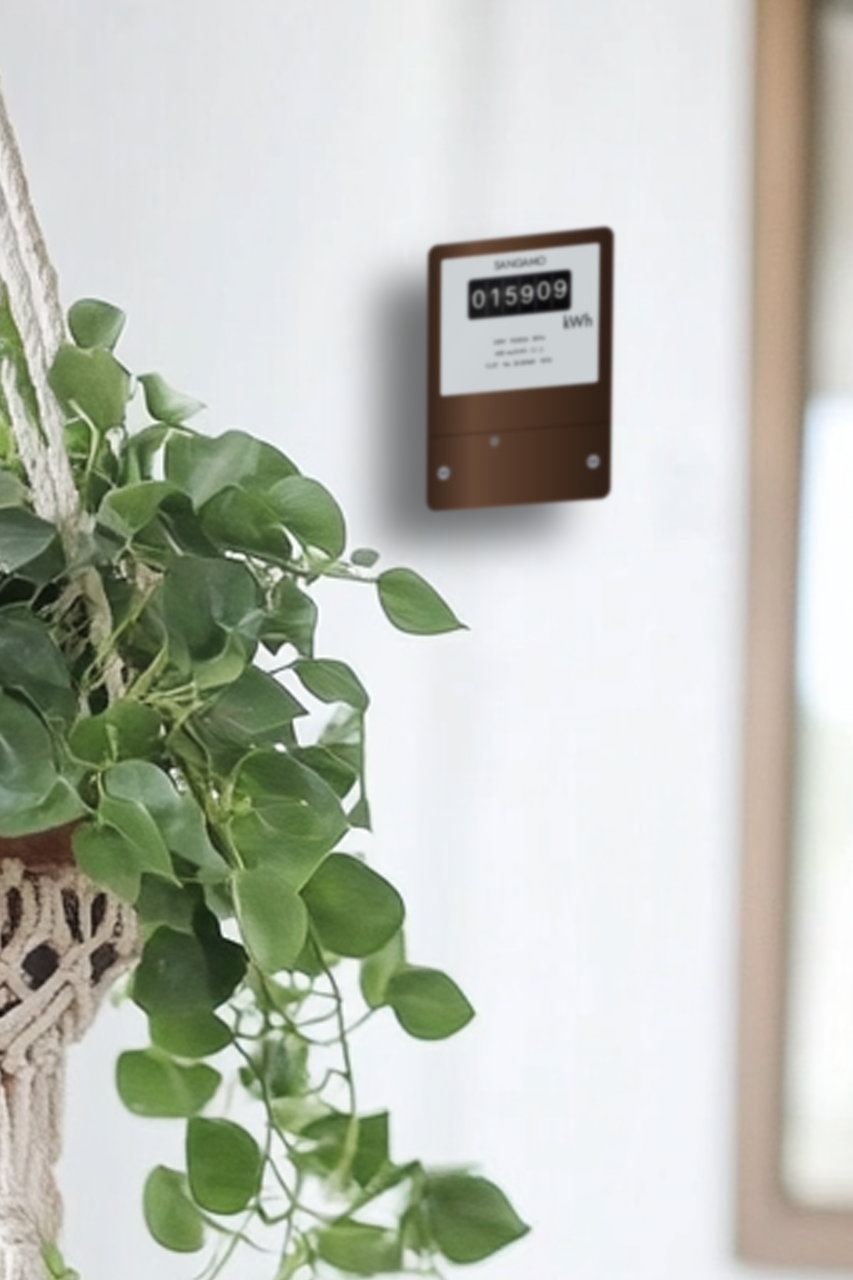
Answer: 15909 kWh
